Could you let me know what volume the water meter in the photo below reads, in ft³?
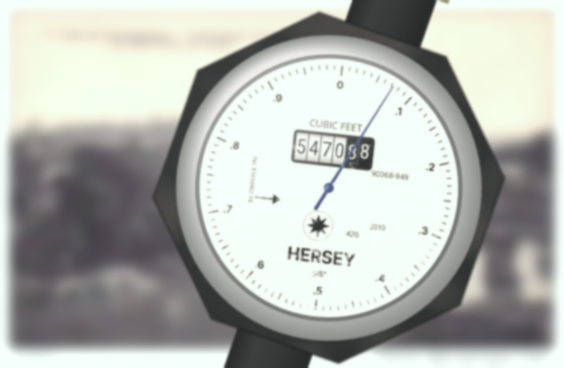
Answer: 547088.07 ft³
